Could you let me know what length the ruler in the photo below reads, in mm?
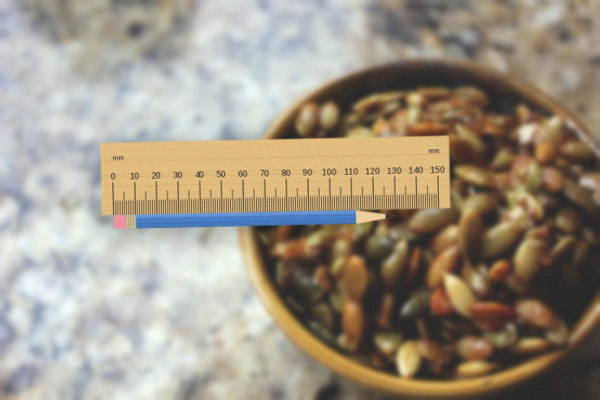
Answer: 130 mm
